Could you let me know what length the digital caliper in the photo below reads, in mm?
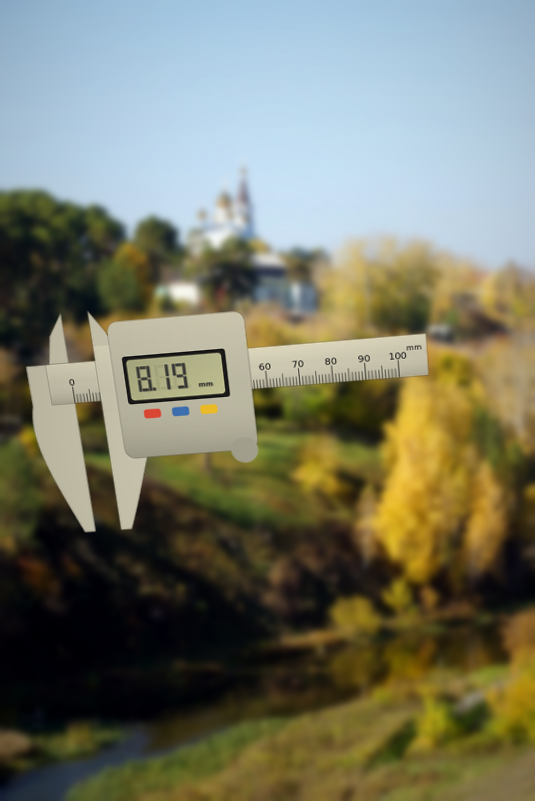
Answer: 8.19 mm
